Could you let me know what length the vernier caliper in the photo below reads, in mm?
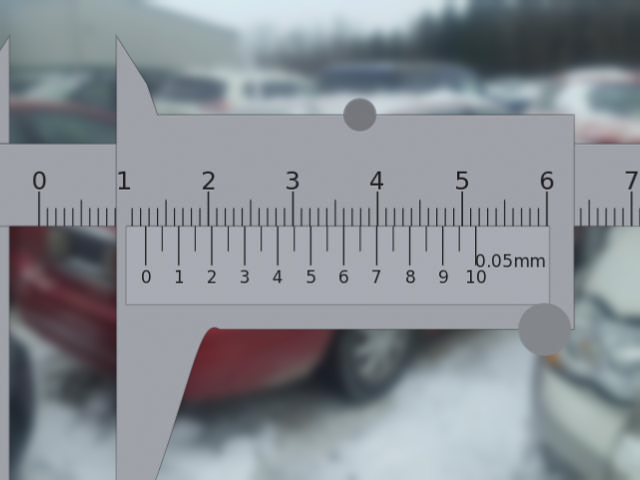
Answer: 12.6 mm
